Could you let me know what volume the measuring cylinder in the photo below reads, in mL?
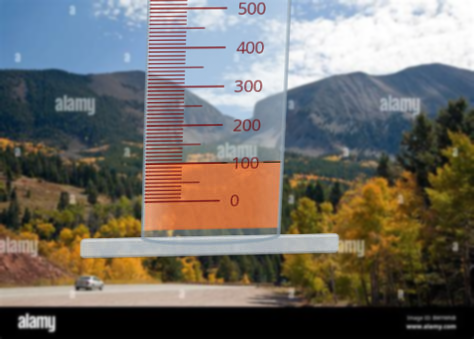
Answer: 100 mL
